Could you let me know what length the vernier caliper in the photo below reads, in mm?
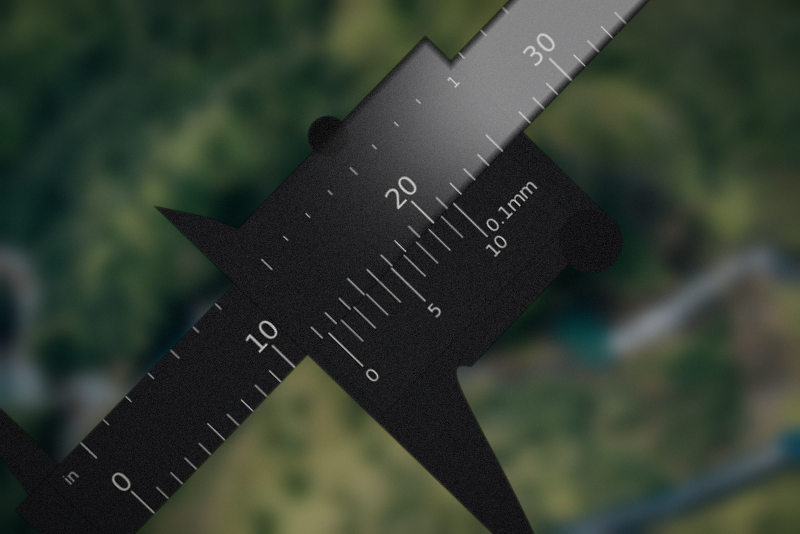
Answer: 12.4 mm
